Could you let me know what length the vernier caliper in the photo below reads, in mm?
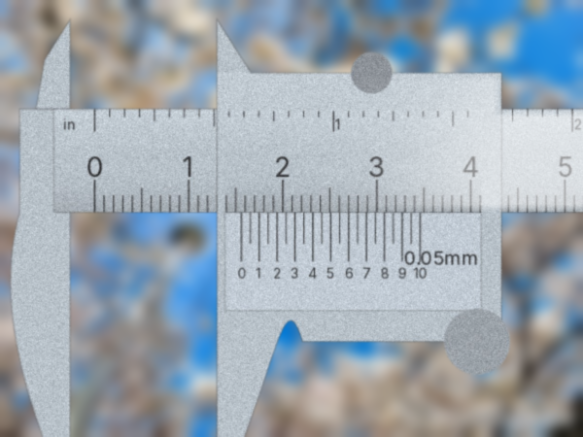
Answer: 15.6 mm
